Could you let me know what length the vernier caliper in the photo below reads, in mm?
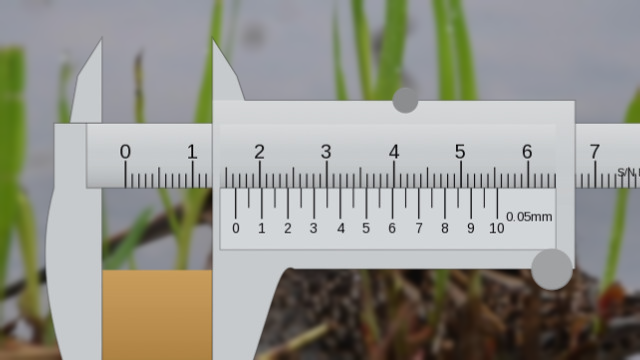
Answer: 16.4 mm
